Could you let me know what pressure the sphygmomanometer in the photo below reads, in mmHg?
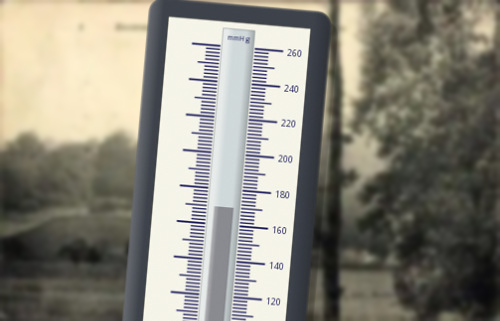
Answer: 170 mmHg
